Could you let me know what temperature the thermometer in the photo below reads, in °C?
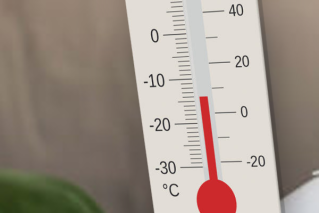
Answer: -14 °C
